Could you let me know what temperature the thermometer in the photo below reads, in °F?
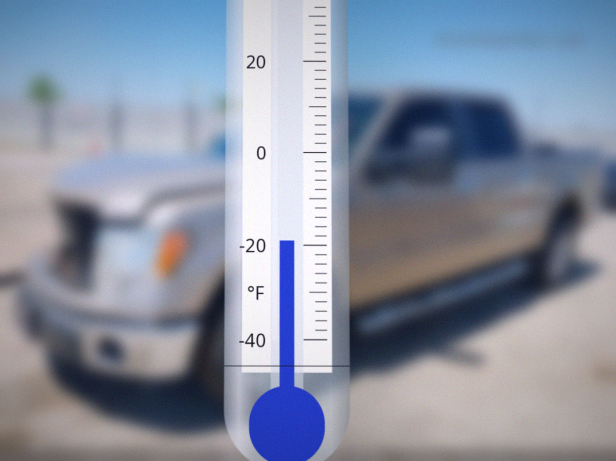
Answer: -19 °F
